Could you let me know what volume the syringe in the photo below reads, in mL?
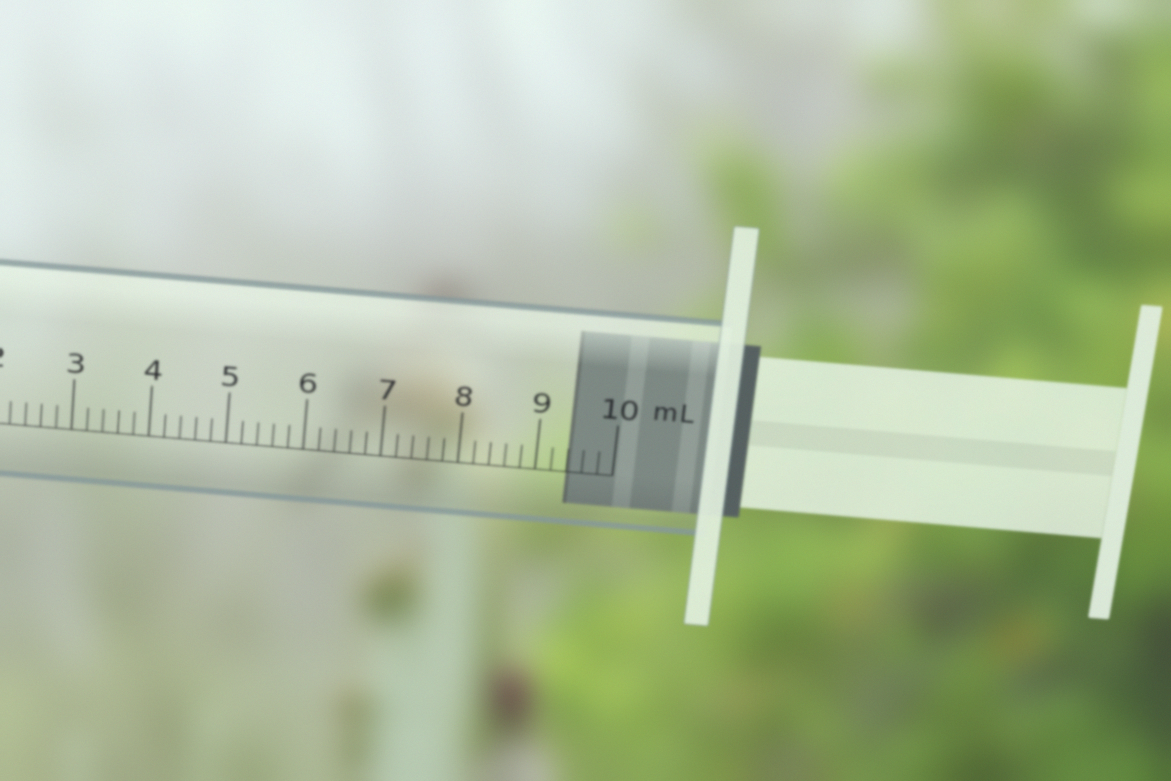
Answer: 9.4 mL
